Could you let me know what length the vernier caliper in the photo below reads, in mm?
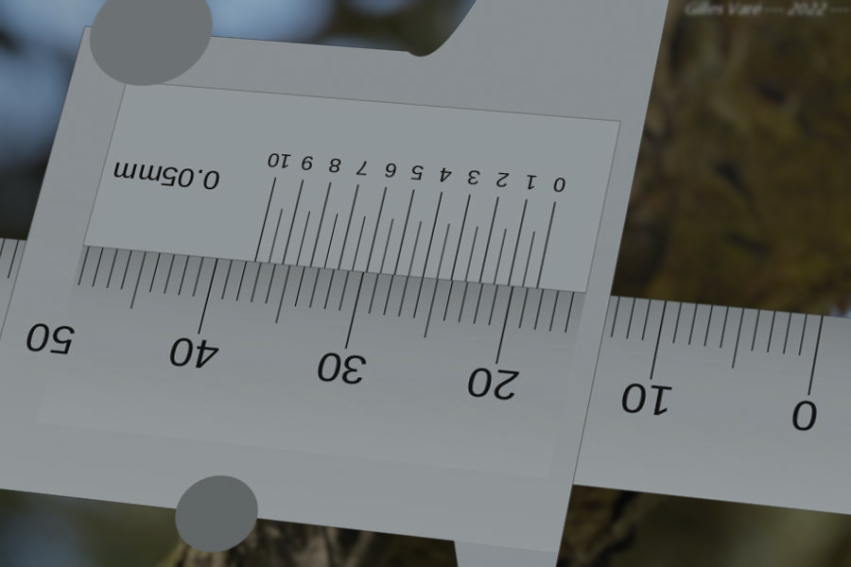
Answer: 18.4 mm
